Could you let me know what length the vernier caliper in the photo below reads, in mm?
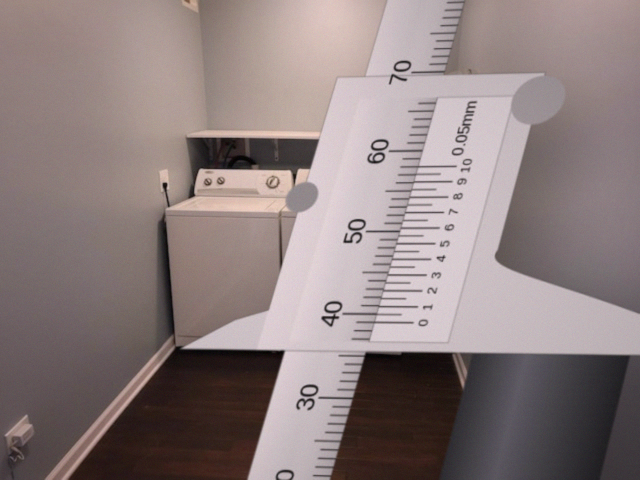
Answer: 39.0 mm
